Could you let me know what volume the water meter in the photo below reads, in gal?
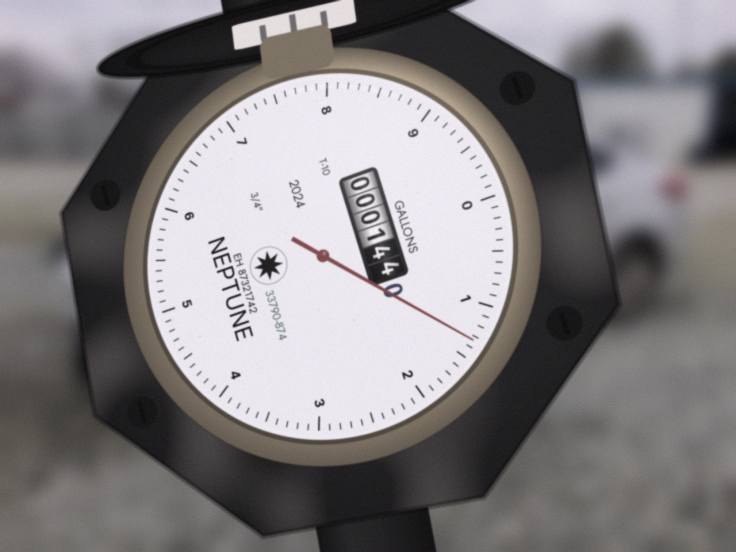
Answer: 1441.3 gal
